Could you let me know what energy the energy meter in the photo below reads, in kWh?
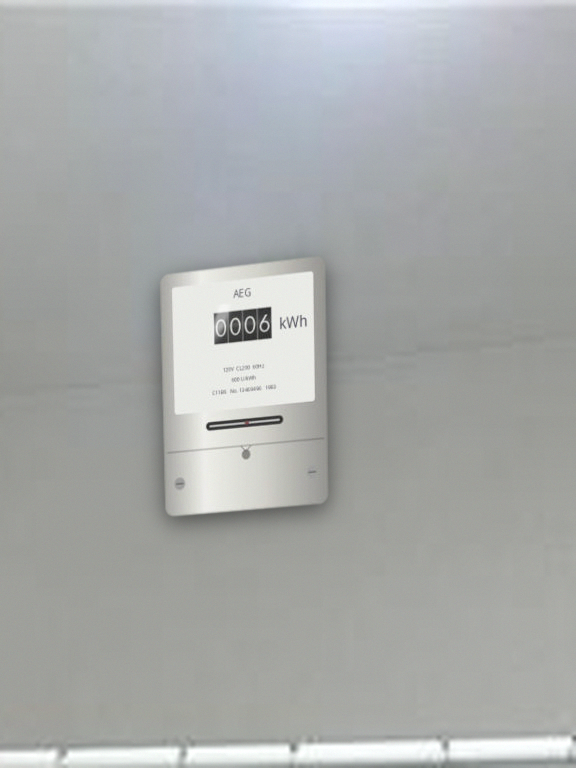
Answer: 6 kWh
